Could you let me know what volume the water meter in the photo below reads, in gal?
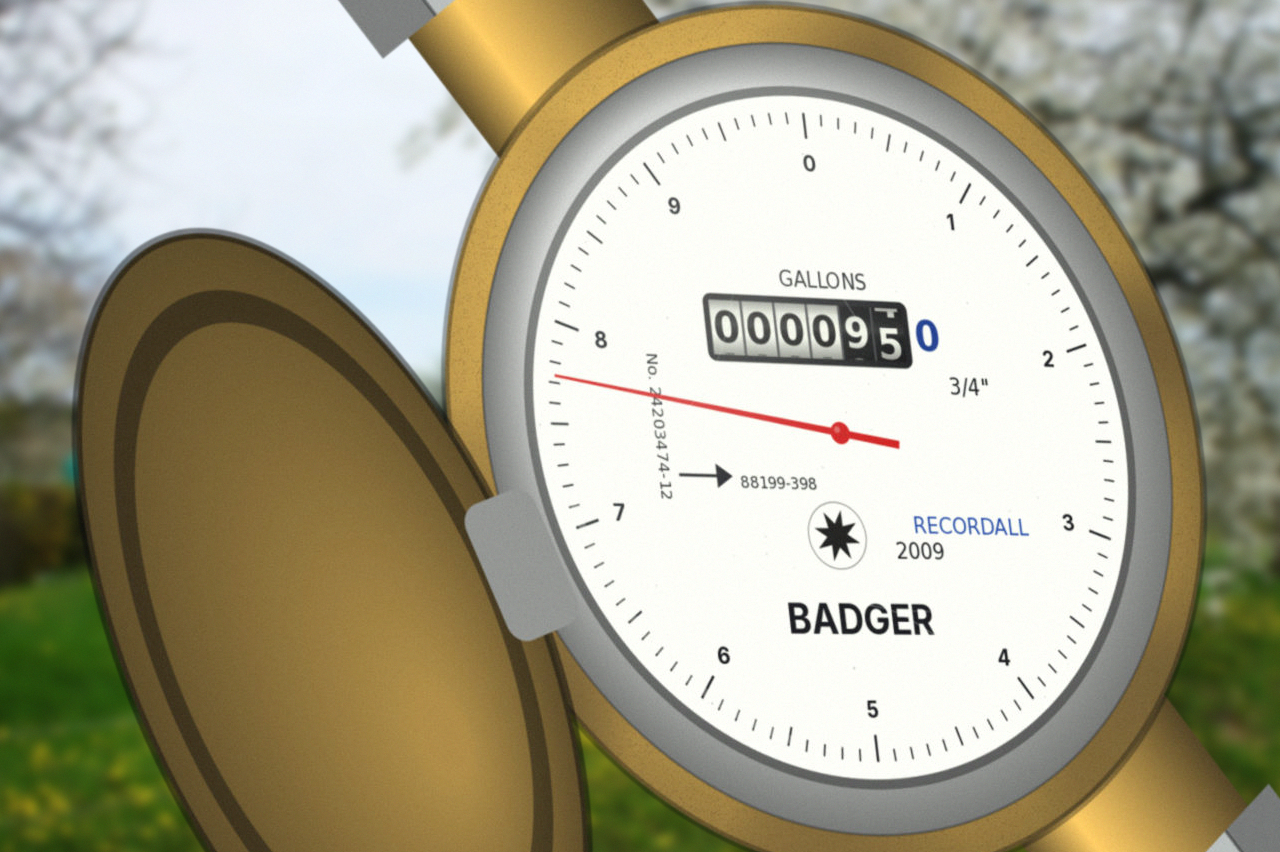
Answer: 947.7 gal
